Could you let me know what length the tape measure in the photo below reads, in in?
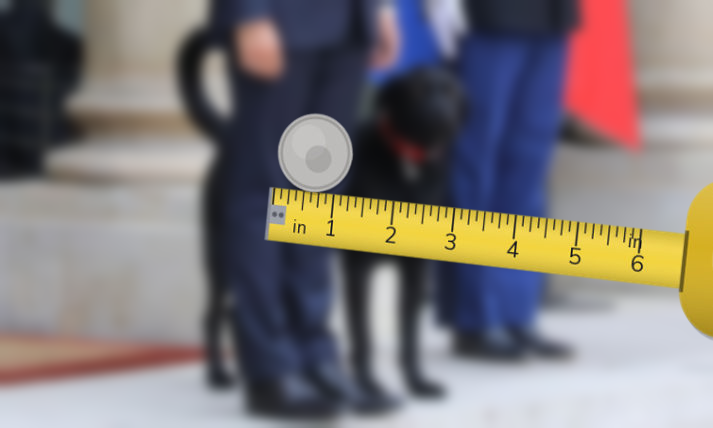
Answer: 1.25 in
